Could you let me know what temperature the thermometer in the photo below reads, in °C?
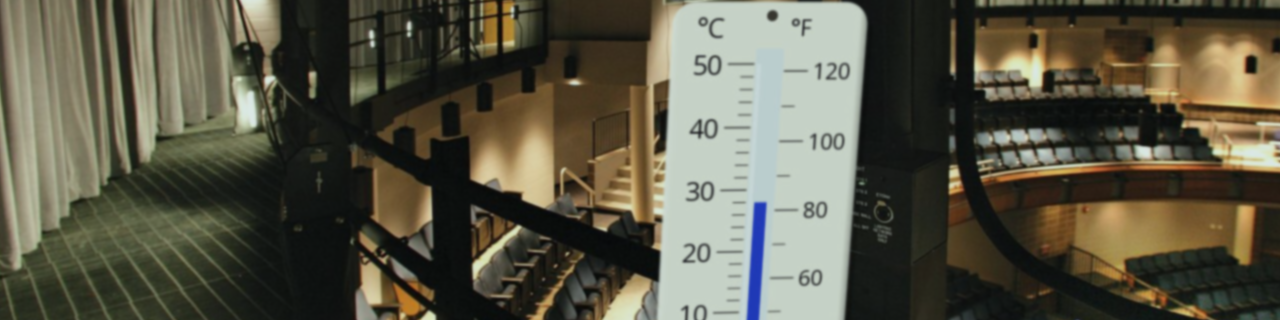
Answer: 28 °C
